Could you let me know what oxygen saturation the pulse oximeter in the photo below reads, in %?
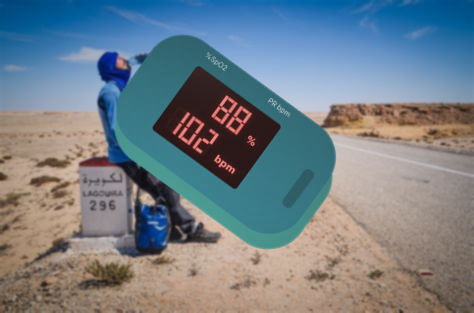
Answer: 88 %
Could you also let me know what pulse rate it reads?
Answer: 102 bpm
